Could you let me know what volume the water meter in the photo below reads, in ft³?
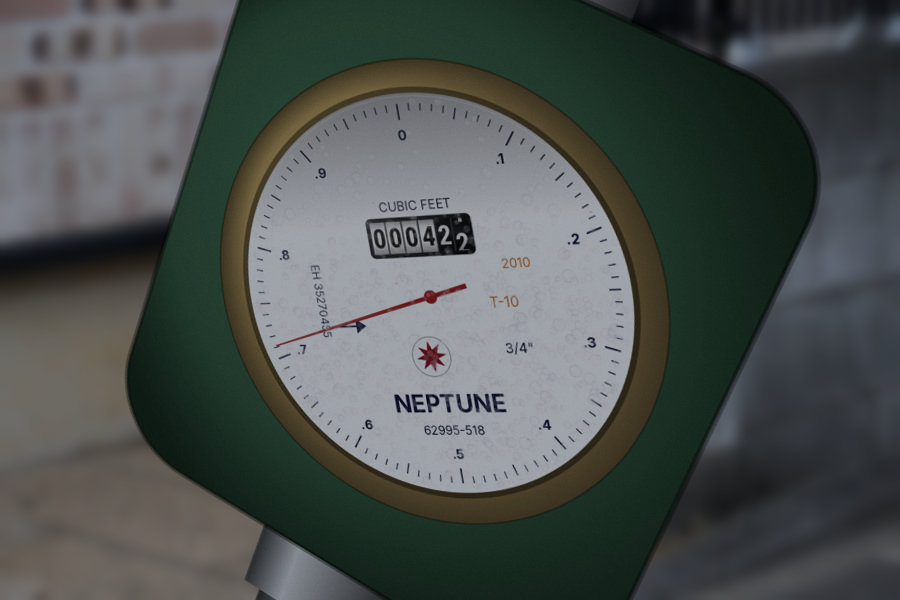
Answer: 421.71 ft³
